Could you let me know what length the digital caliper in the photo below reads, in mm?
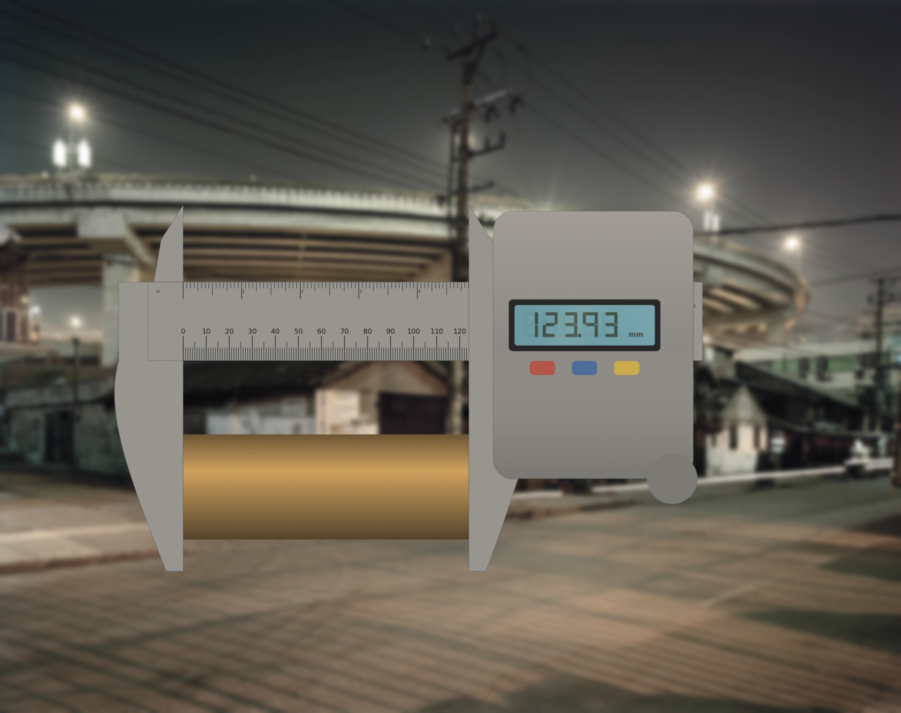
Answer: 123.93 mm
